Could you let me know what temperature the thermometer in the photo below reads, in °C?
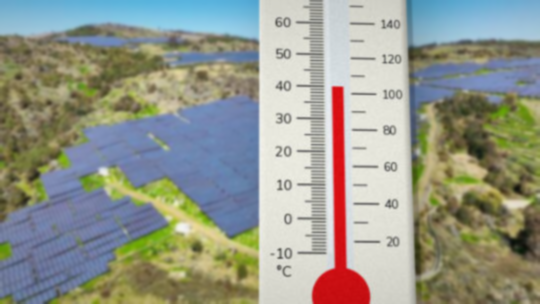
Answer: 40 °C
